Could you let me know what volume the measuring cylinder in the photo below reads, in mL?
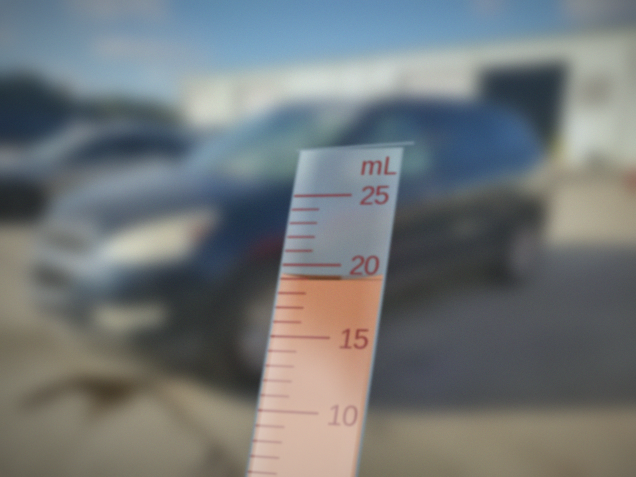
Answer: 19 mL
